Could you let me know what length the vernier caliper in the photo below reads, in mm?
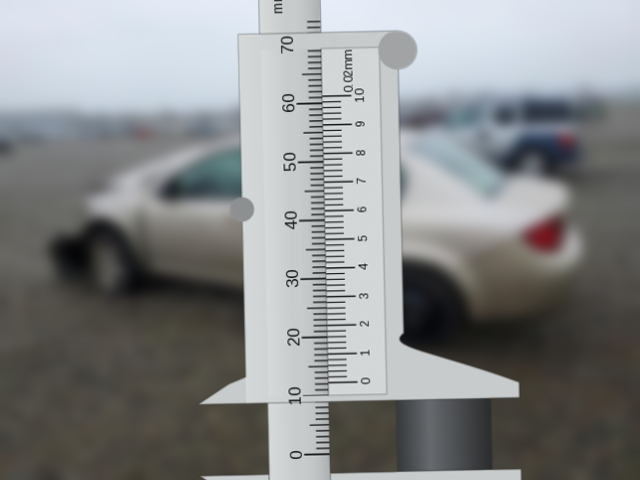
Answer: 12.2 mm
